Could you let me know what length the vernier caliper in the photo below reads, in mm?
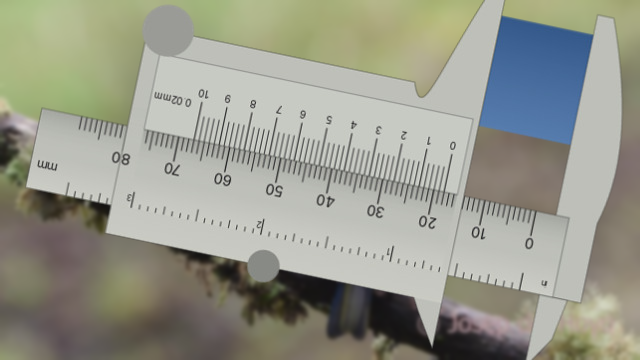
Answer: 18.0 mm
